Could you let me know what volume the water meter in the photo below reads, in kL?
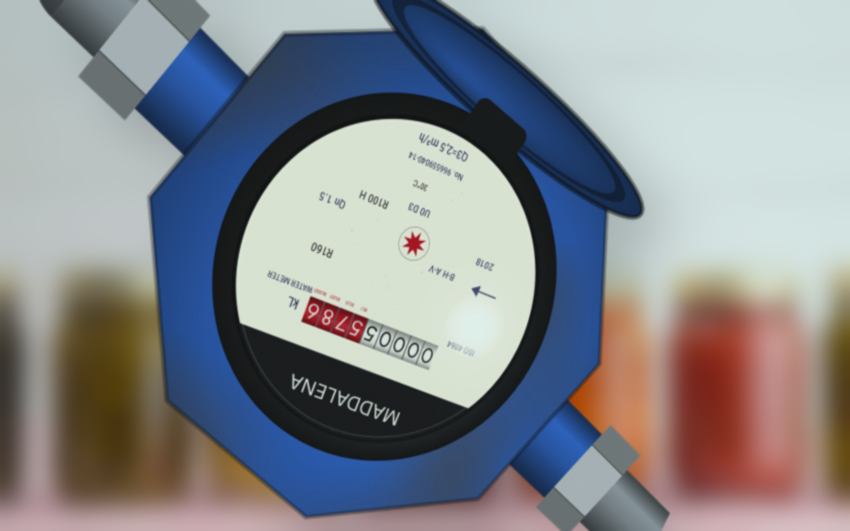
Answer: 5.5786 kL
